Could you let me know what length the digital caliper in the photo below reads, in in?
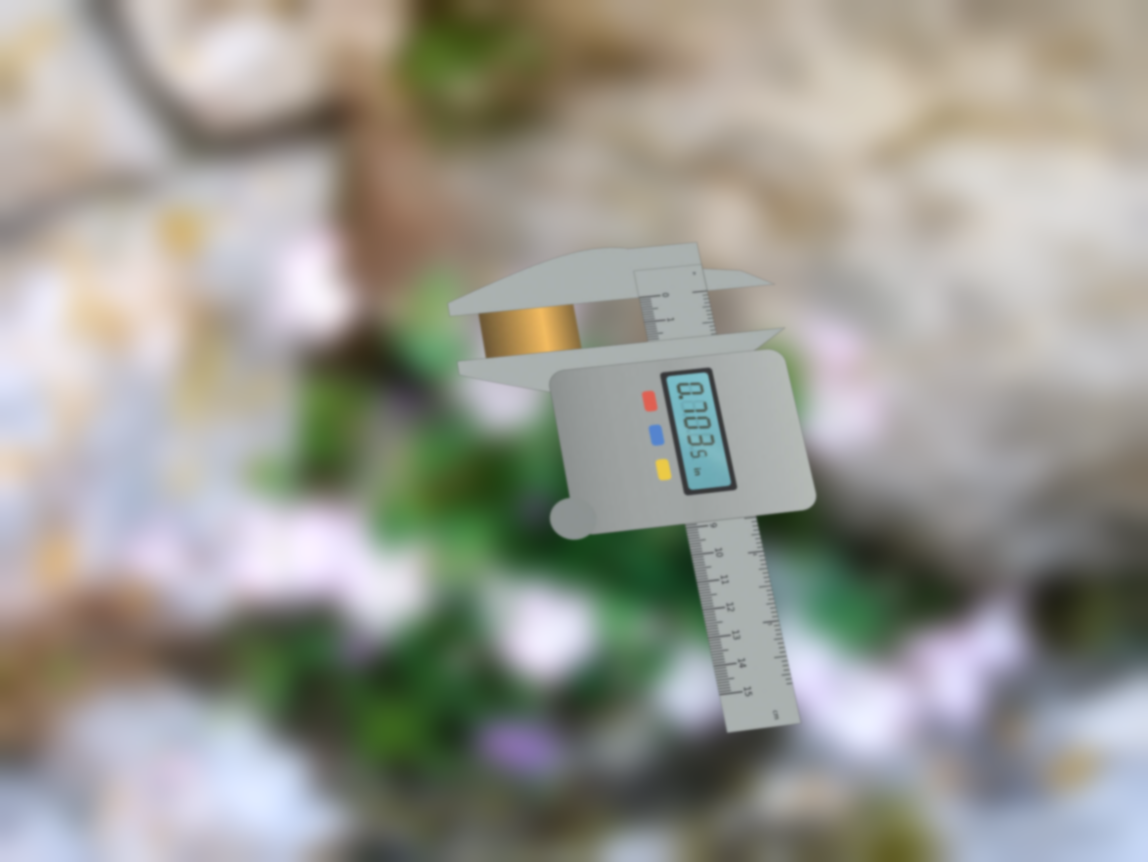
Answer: 0.7035 in
